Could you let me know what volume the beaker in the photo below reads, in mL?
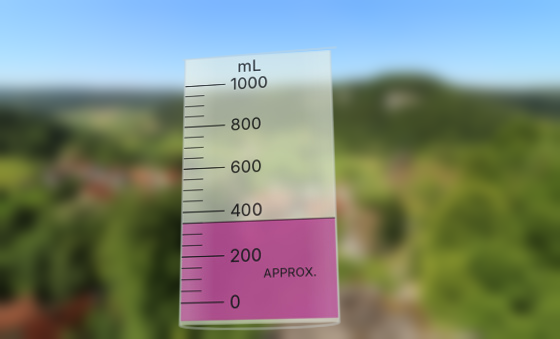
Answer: 350 mL
